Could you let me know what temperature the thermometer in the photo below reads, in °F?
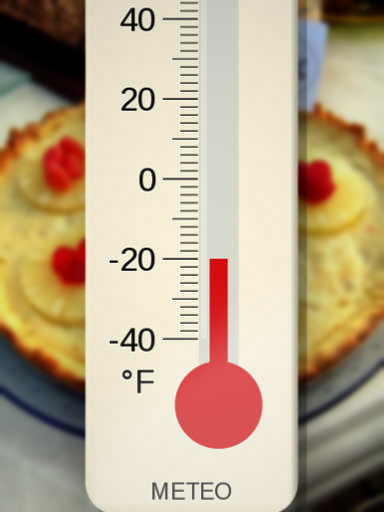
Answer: -20 °F
